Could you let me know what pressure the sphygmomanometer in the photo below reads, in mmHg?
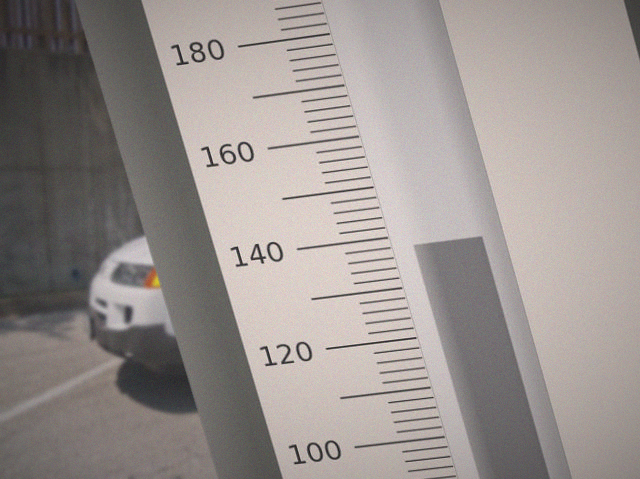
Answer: 138 mmHg
